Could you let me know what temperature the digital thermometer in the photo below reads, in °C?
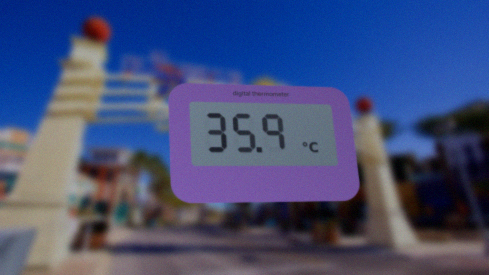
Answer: 35.9 °C
